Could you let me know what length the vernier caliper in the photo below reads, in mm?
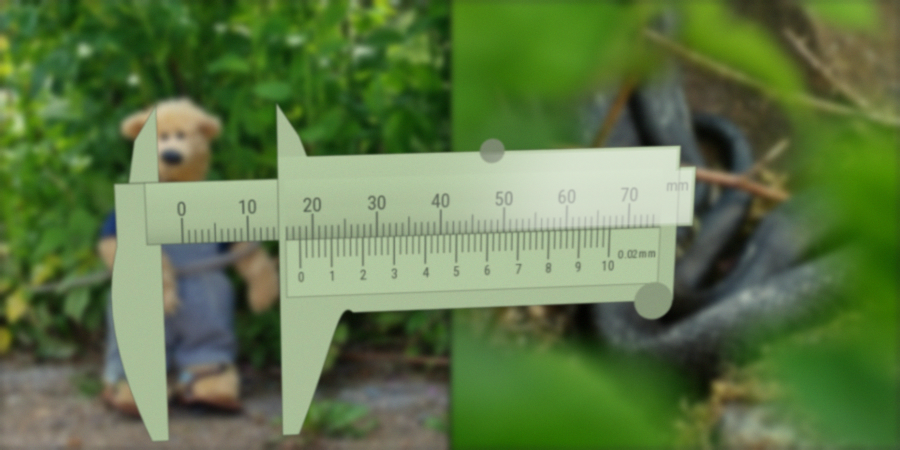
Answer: 18.0 mm
